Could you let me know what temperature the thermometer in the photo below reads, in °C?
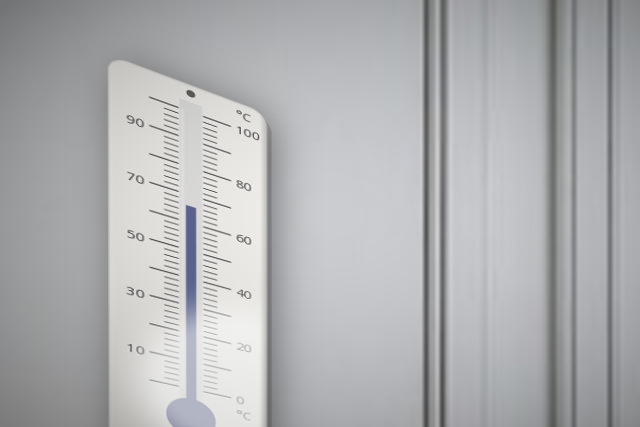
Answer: 66 °C
